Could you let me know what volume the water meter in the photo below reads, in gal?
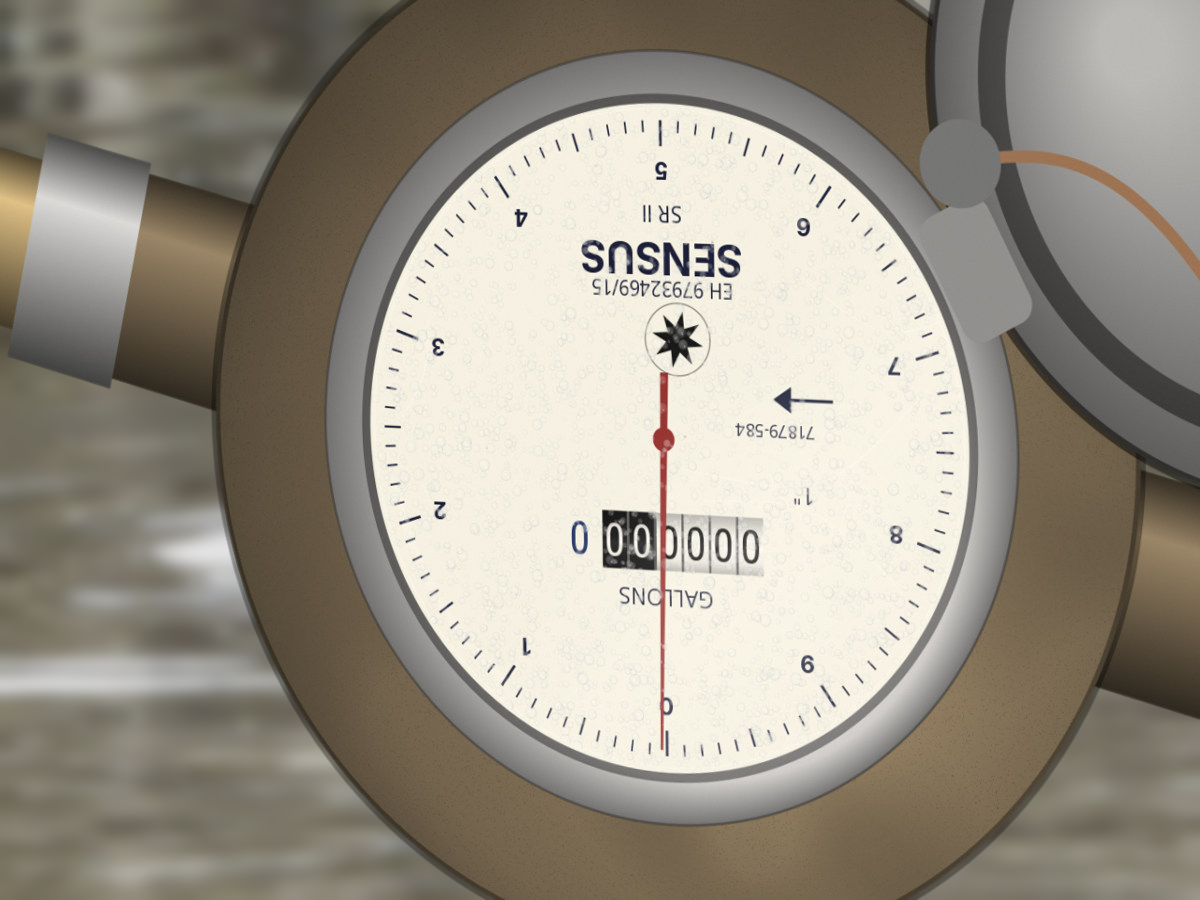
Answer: 0.0 gal
